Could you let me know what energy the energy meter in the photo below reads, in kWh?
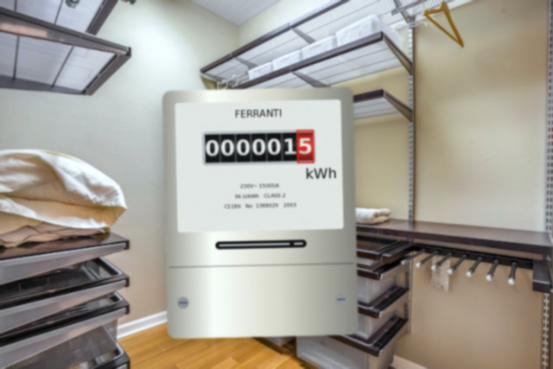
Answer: 1.5 kWh
